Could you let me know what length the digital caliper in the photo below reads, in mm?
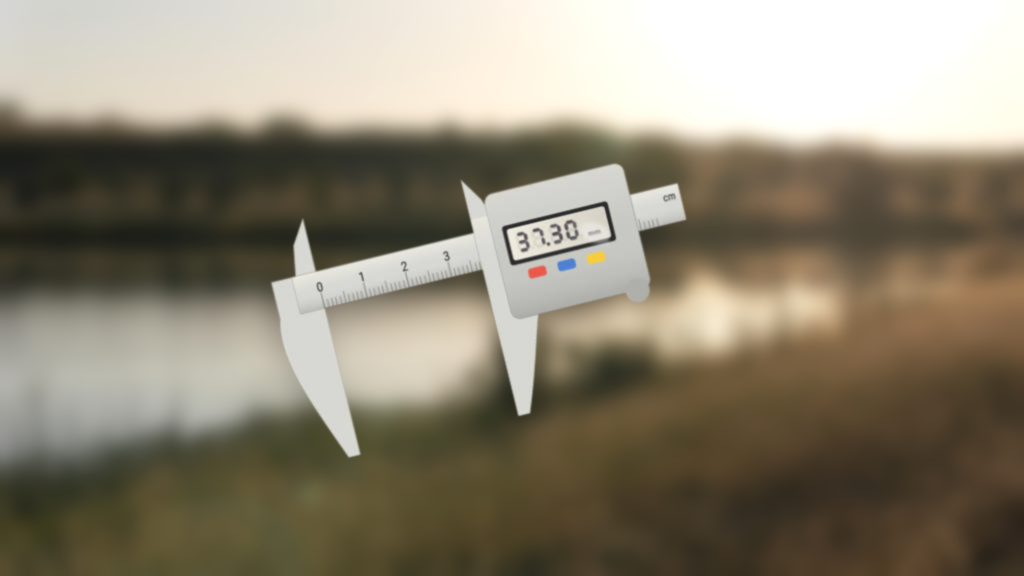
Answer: 37.30 mm
